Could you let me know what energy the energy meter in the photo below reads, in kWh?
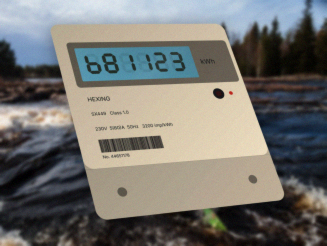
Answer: 681123 kWh
